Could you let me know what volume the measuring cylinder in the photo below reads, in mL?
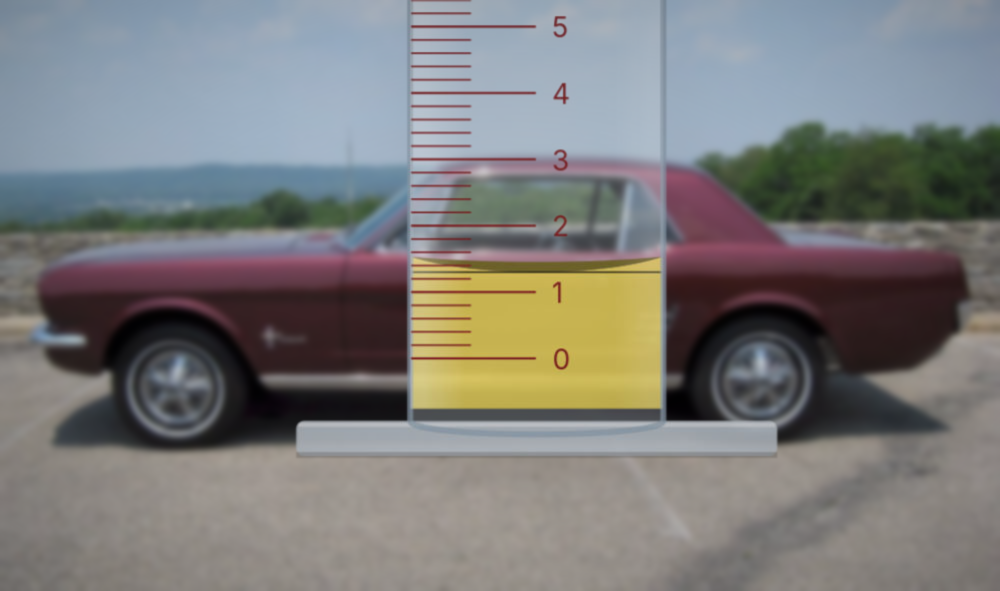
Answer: 1.3 mL
